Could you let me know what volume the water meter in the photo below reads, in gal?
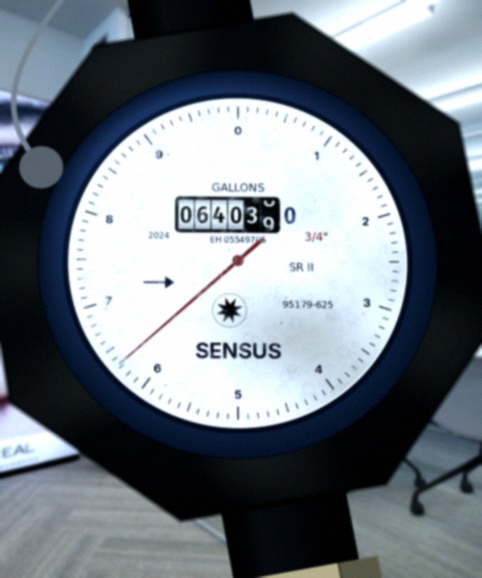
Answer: 640386.3 gal
